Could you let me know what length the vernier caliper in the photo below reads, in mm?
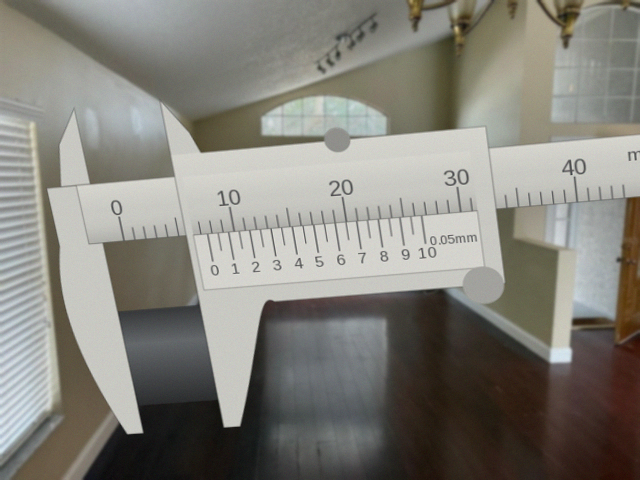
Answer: 7.6 mm
